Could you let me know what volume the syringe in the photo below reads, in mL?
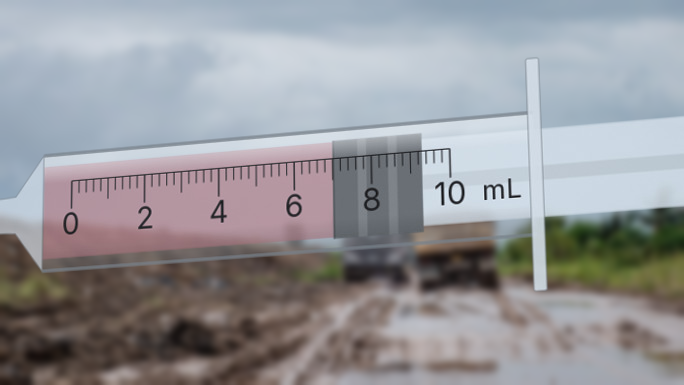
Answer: 7 mL
